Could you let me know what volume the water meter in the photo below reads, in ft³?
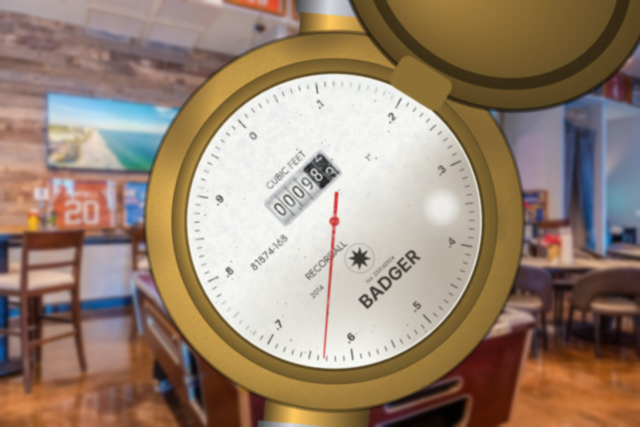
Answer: 982.63 ft³
